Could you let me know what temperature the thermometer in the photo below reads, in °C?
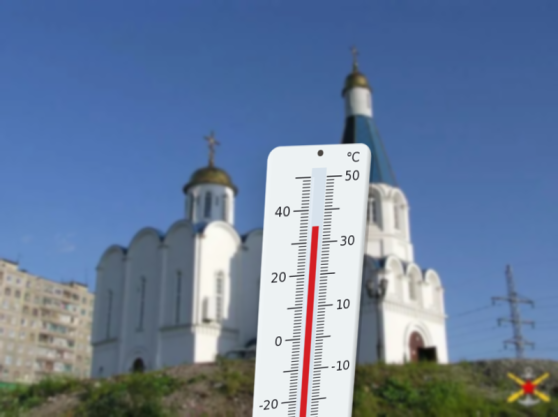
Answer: 35 °C
